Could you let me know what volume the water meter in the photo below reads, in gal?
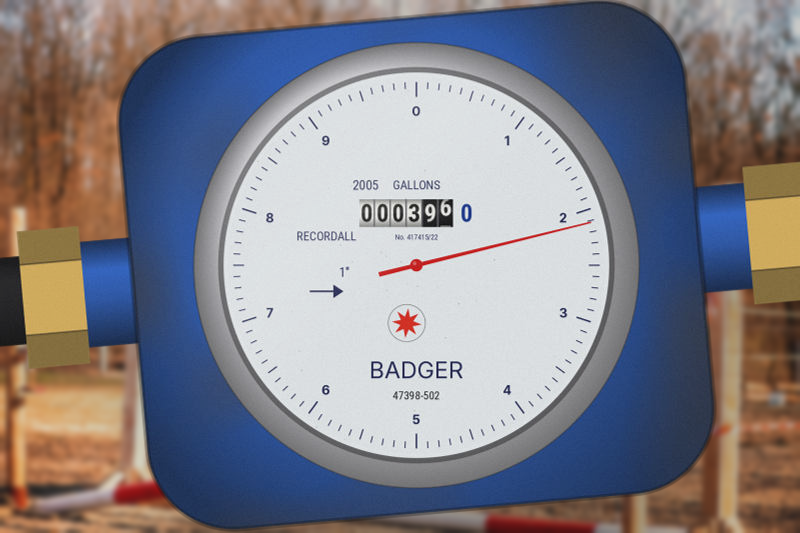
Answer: 3962.1 gal
